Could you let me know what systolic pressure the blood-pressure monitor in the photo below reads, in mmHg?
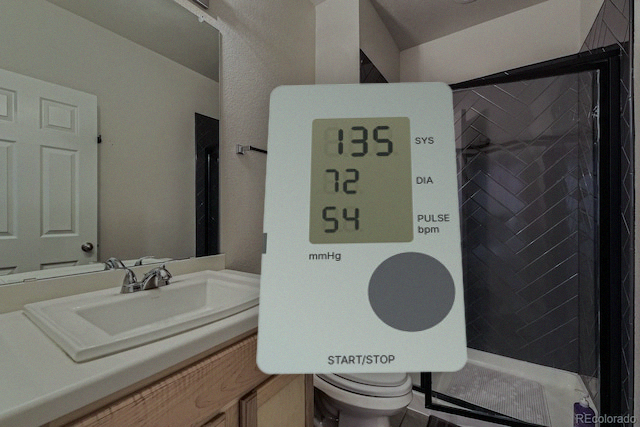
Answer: 135 mmHg
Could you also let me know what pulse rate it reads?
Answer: 54 bpm
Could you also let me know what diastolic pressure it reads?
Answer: 72 mmHg
